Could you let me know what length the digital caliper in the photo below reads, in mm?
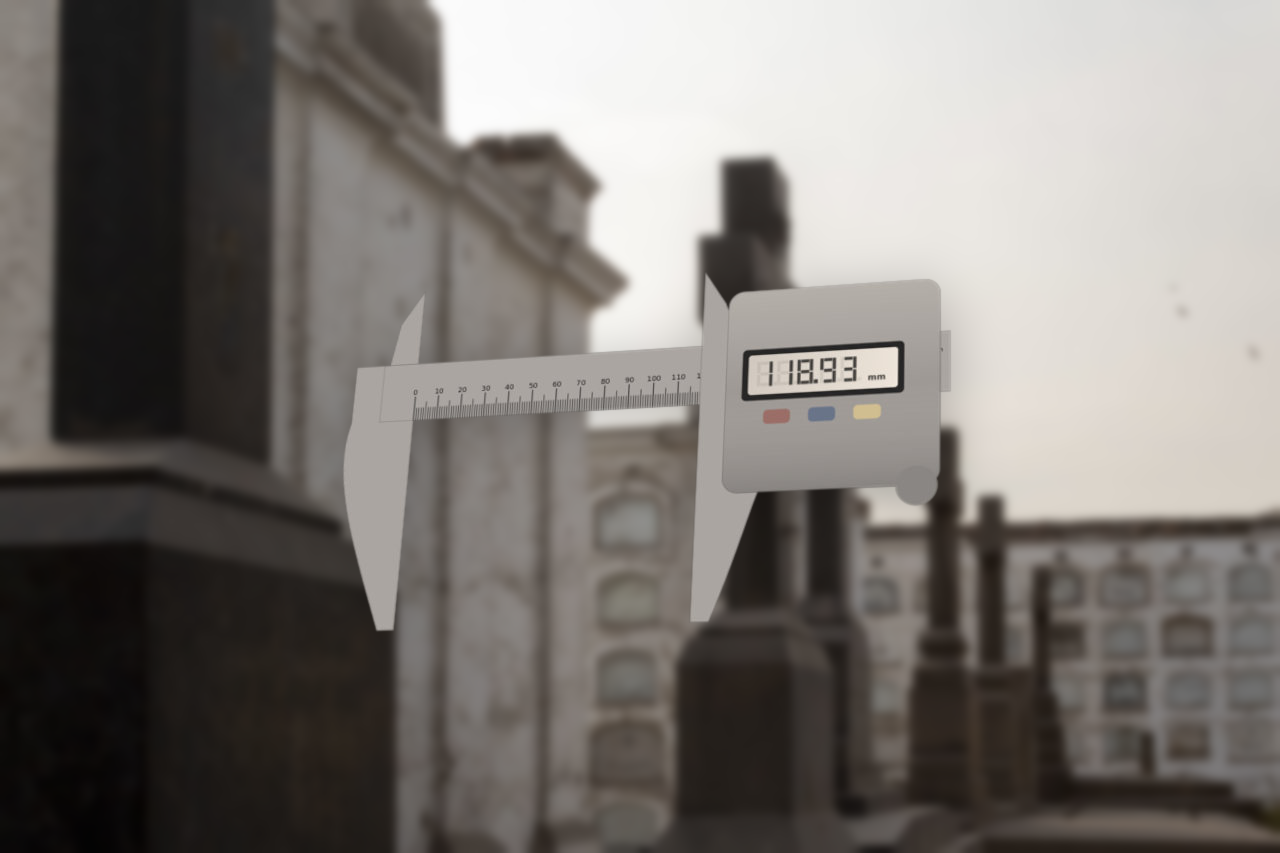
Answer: 118.93 mm
